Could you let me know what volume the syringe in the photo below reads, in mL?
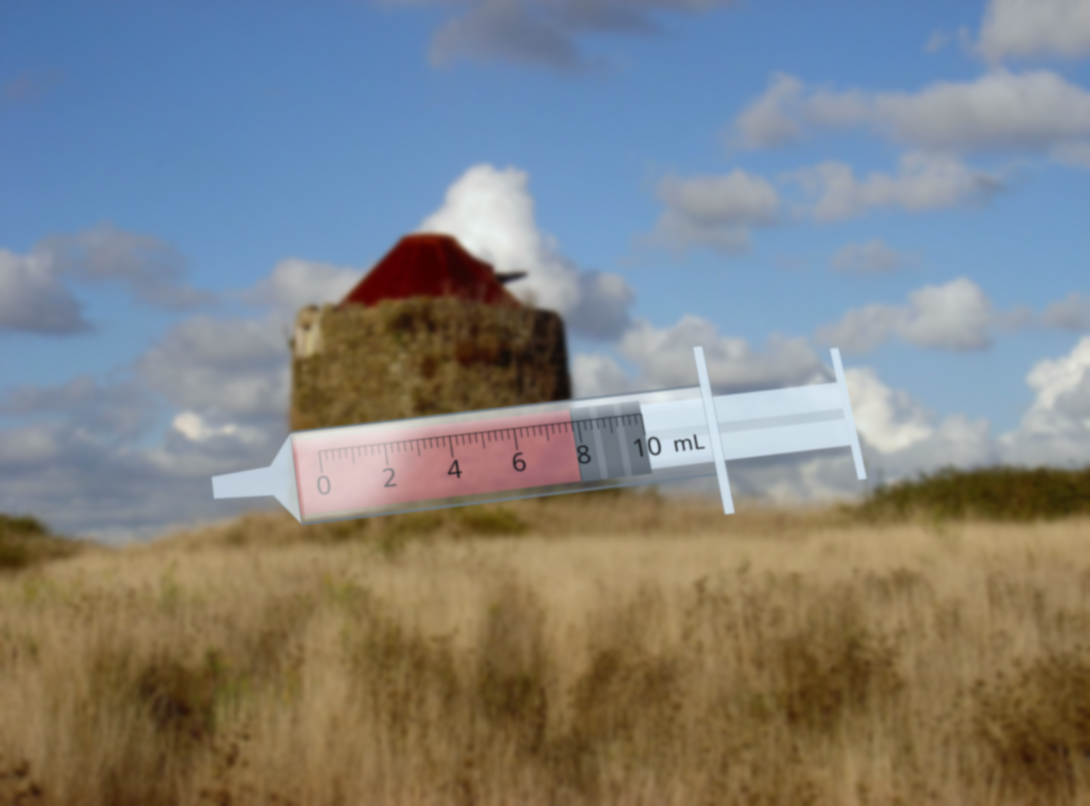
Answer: 7.8 mL
